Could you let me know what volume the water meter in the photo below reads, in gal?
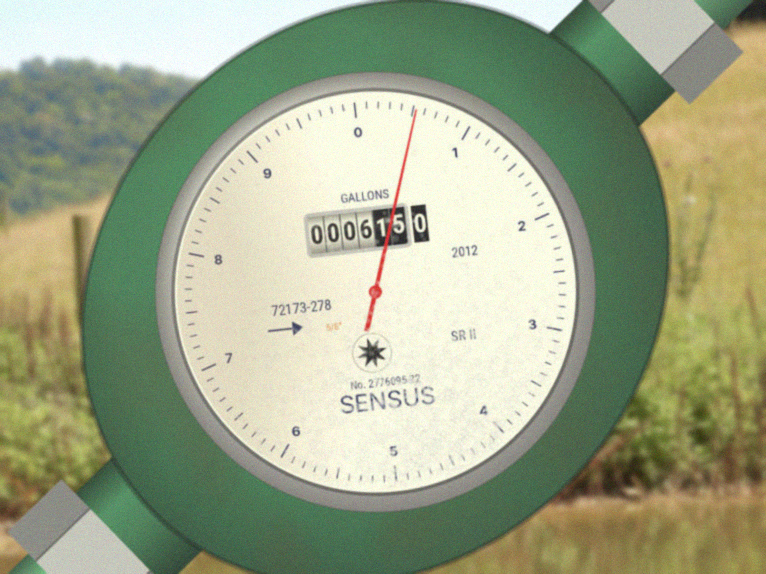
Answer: 6150.5 gal
